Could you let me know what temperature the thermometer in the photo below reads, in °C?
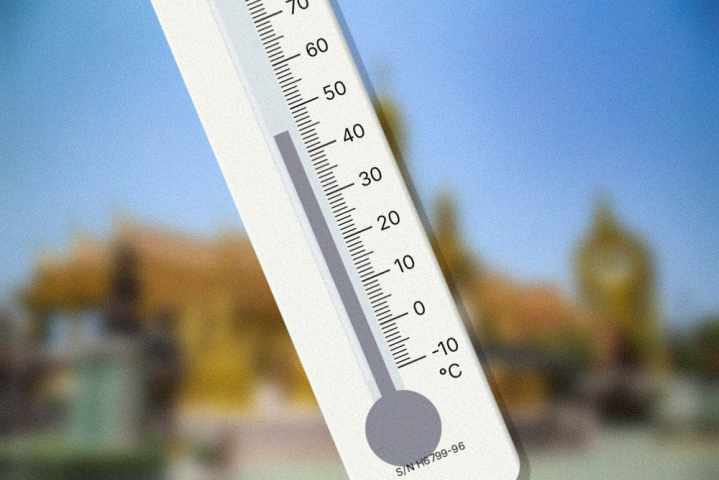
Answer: 46 °C
